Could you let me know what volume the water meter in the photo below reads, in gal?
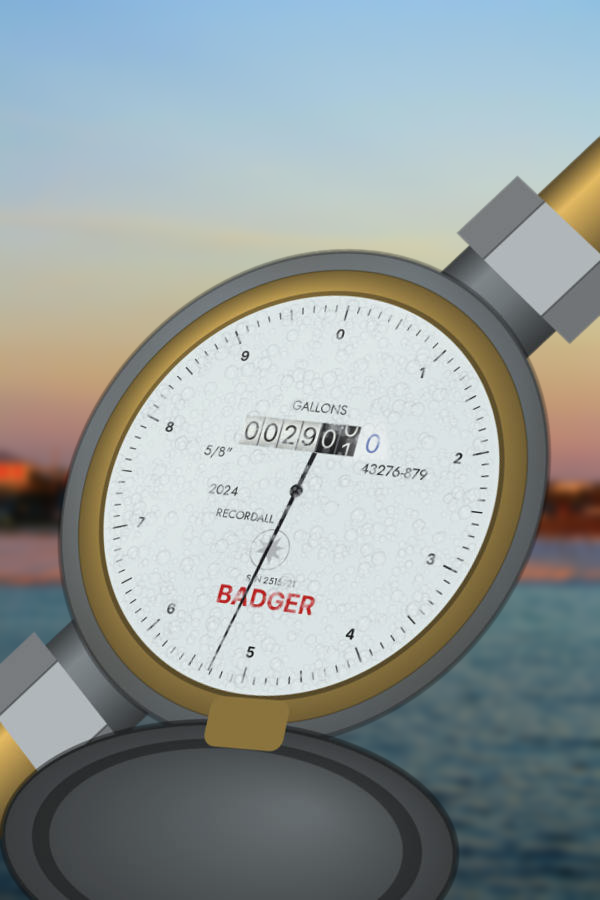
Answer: 29005.3 gal
